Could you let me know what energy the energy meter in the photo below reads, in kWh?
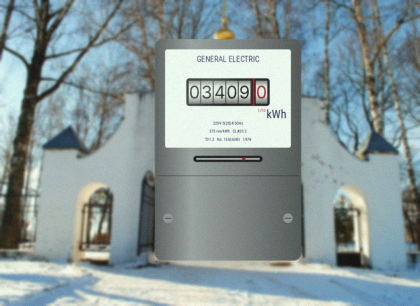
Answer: 3409.0 kWh
